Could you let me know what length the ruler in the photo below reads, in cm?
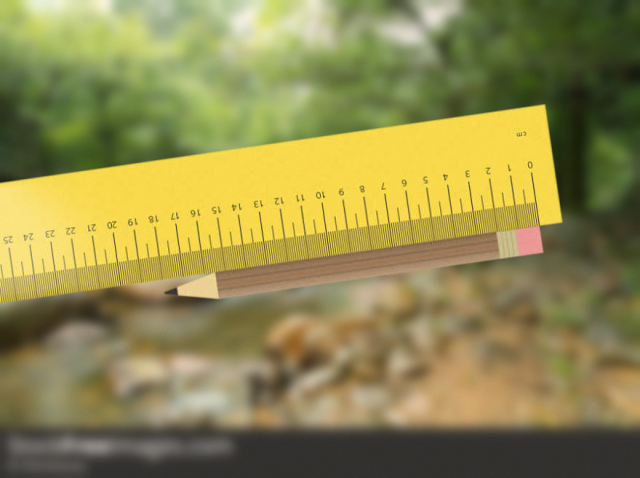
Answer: 18 cm
